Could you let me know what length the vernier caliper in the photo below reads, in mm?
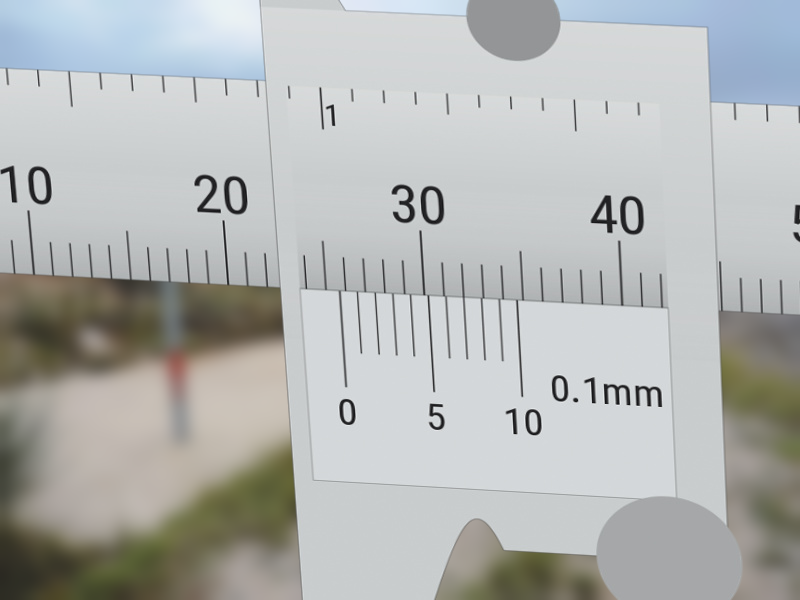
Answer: 25.7 mm
